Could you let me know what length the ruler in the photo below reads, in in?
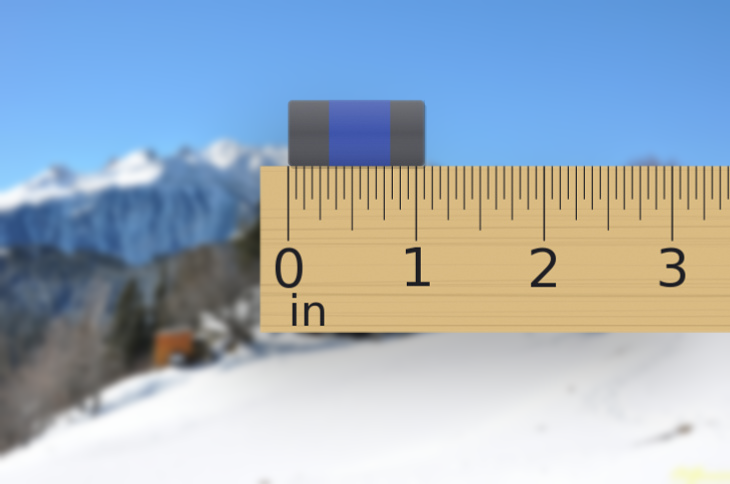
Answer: 1.0625 in
